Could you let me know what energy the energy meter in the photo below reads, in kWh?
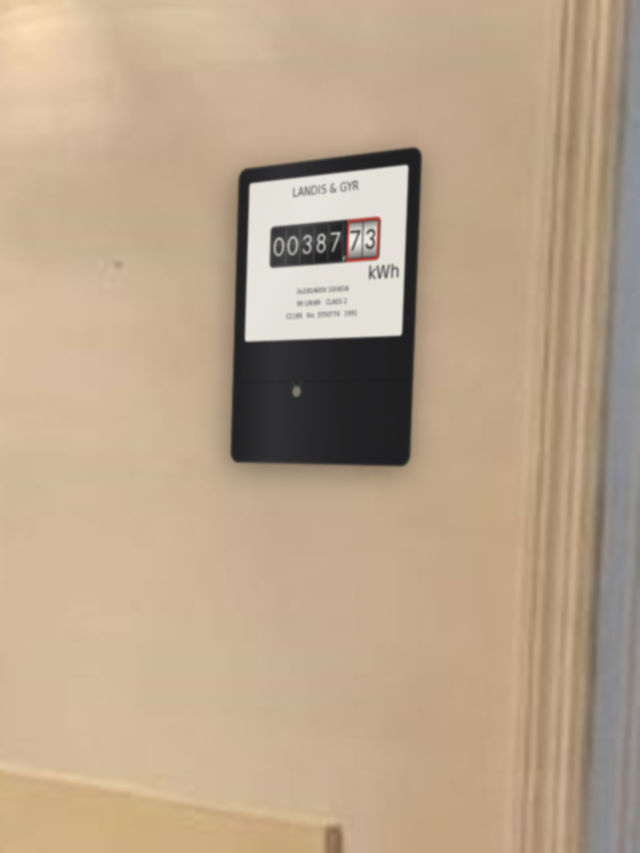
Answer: 387.73 kWh
